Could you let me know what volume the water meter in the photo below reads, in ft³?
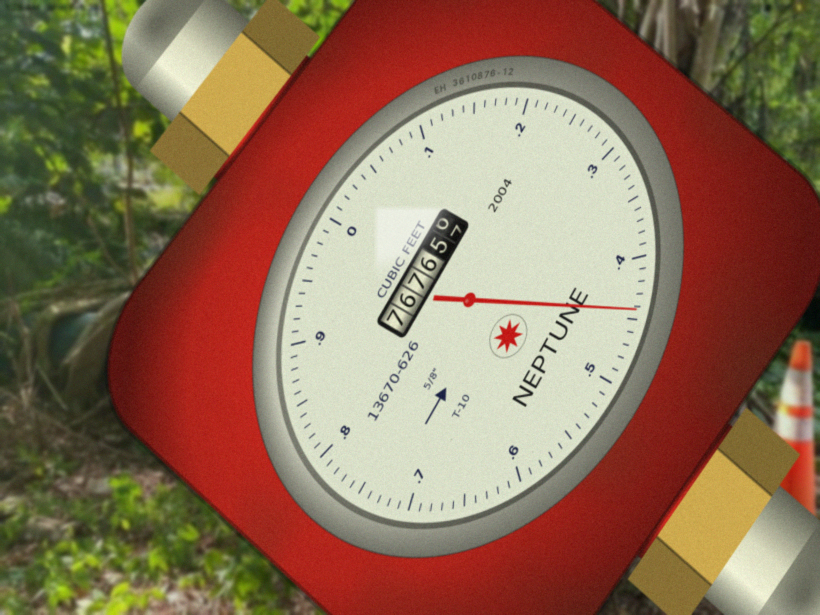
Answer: 767656.44 ft³
